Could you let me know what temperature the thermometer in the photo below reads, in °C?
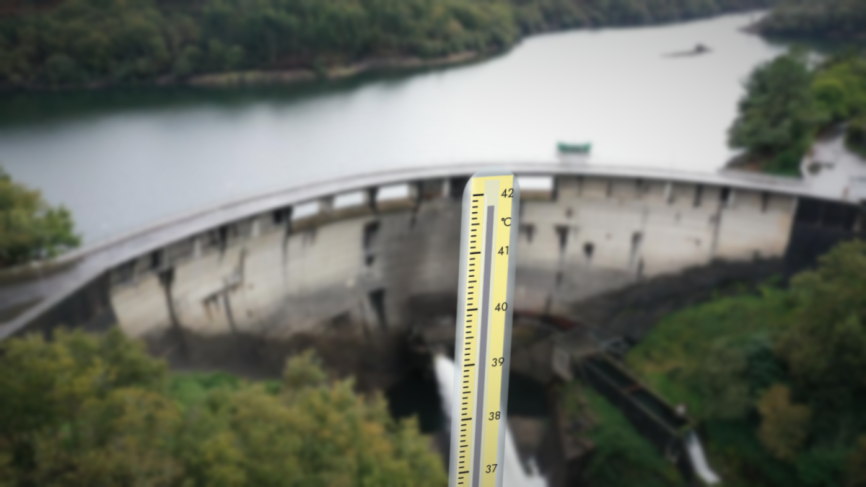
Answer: 41.8 °C
